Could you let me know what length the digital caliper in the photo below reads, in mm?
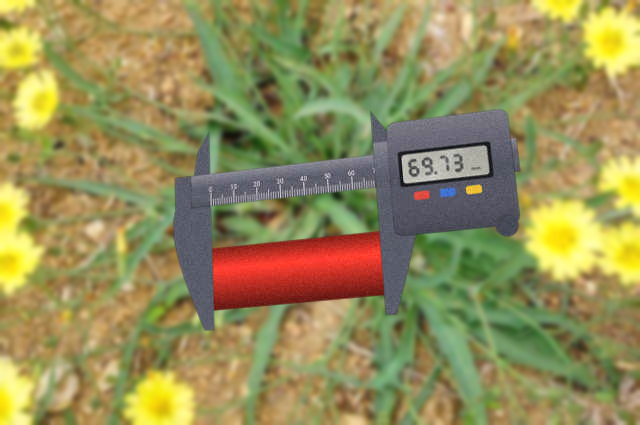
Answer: 69.73 mm
